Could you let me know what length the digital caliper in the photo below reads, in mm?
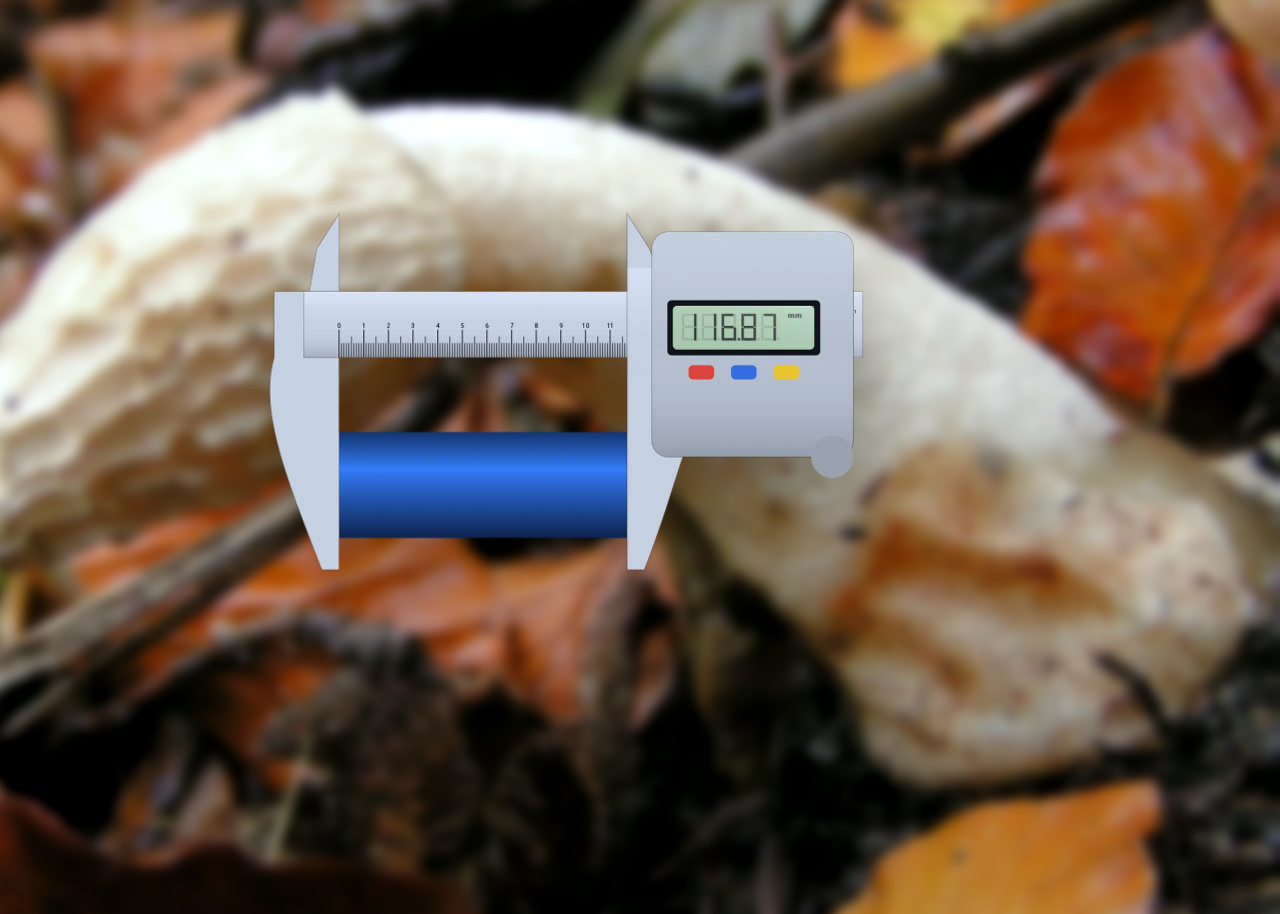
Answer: 116.87 mm
